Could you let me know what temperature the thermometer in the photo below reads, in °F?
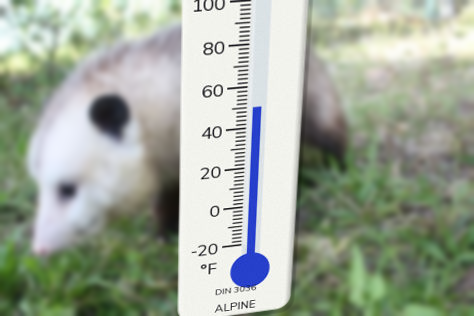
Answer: 50 °F
